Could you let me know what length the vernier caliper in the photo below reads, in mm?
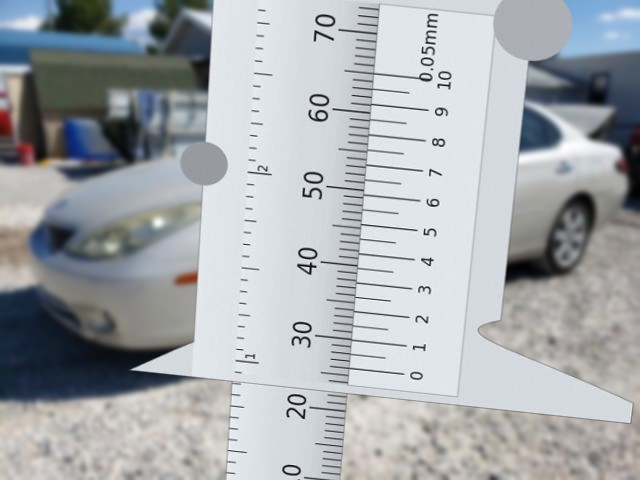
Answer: 26.0 mm
